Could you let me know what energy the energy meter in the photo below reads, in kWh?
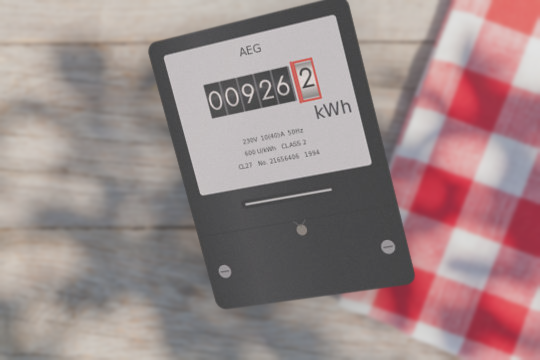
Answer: 926.2 kWh
